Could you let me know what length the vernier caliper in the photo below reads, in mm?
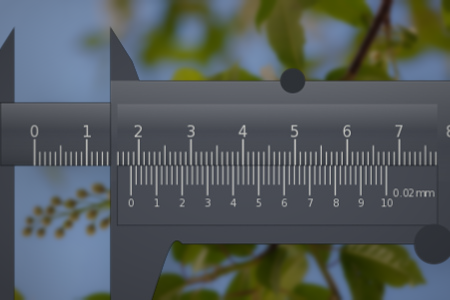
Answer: 18.5 mm
